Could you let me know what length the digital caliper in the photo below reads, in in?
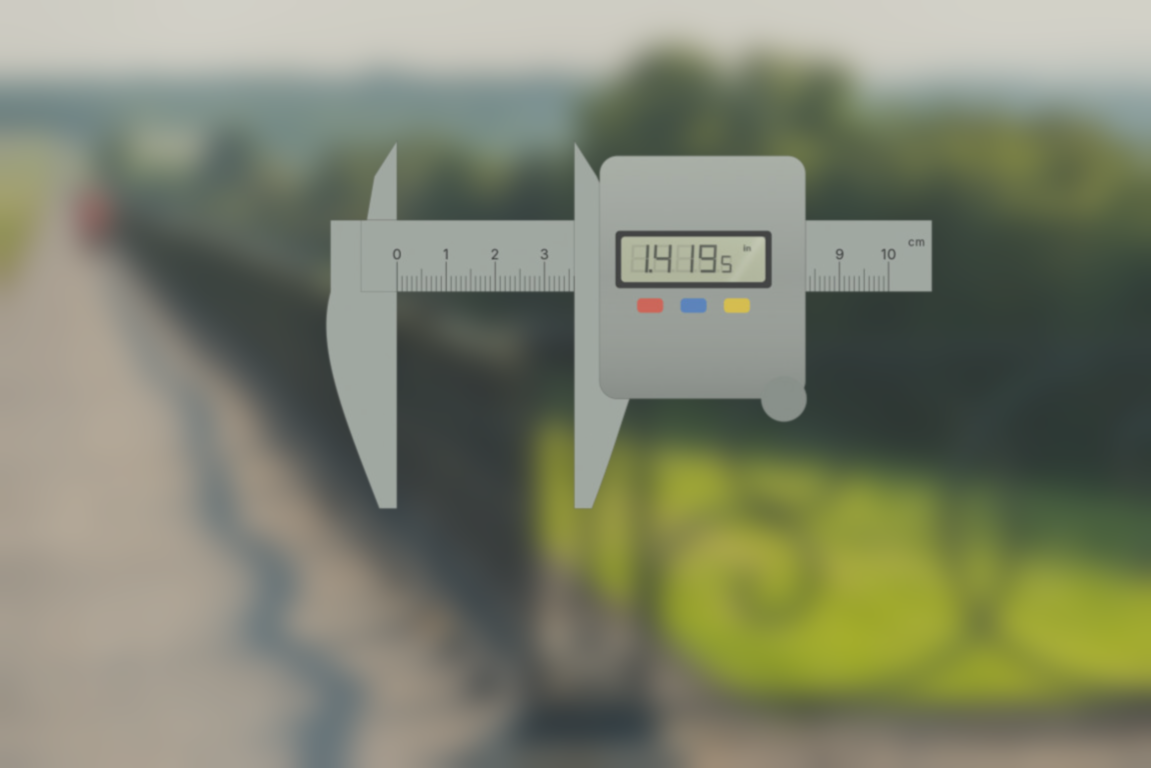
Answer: 1.4195 in
